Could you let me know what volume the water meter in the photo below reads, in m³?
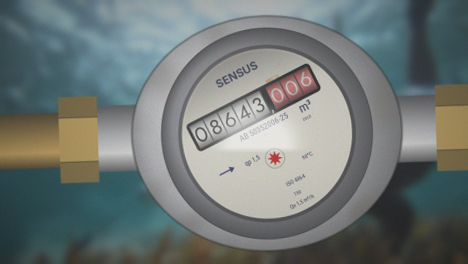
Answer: 8643.006 m³
